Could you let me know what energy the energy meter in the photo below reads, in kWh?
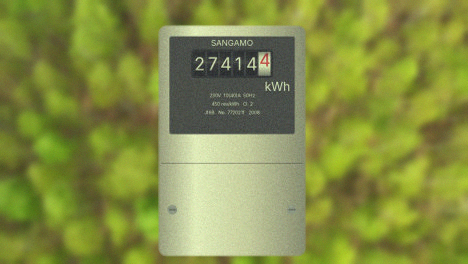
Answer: 27414.4 kWh
